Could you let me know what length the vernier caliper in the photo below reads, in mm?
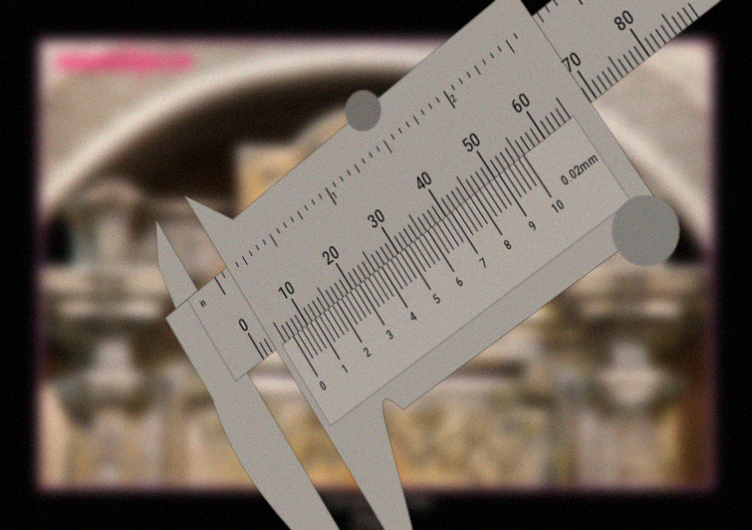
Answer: 6.8 mm
